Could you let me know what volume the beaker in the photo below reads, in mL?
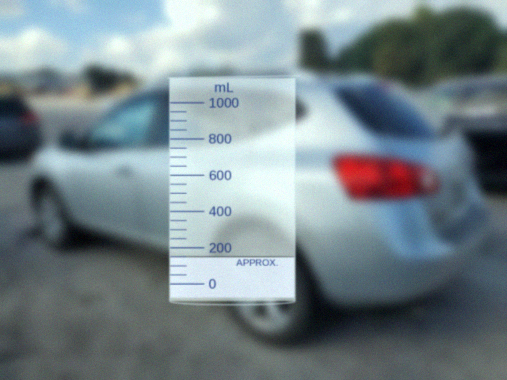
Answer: 150 mL
